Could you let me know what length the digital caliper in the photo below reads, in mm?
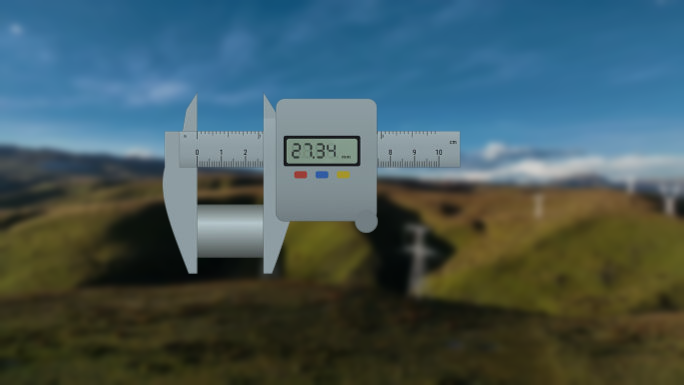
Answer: 27.34 mm
